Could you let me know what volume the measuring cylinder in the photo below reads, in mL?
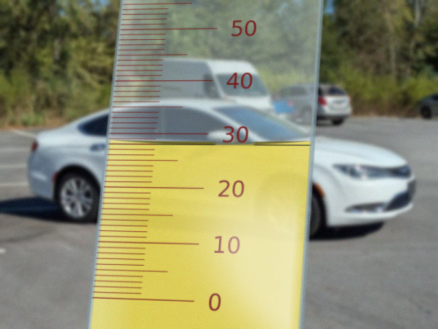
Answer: 28 mL
